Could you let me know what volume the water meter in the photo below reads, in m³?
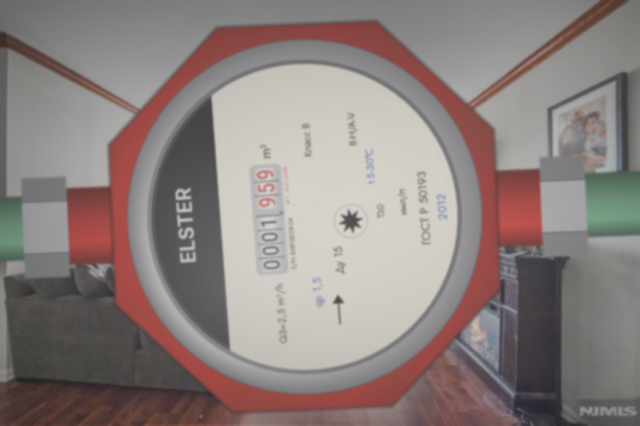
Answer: 1.959 m³
